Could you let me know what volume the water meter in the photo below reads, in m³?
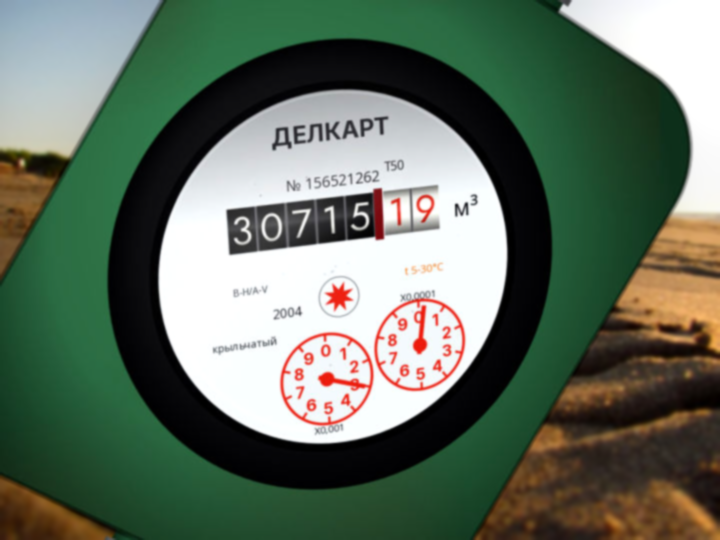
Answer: 30715.1930 m³
